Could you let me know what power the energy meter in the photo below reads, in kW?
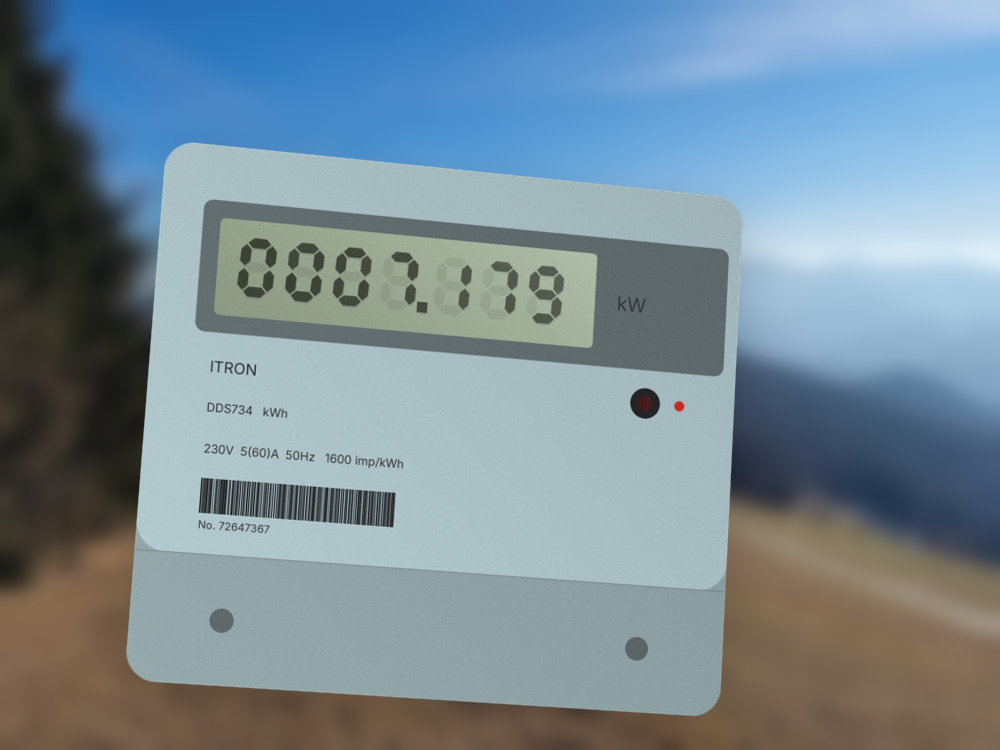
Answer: 7.179 kW
